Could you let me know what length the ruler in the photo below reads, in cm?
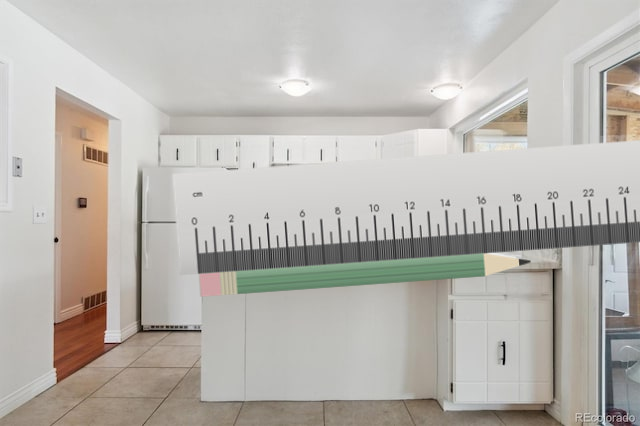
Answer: 18.5 cm
